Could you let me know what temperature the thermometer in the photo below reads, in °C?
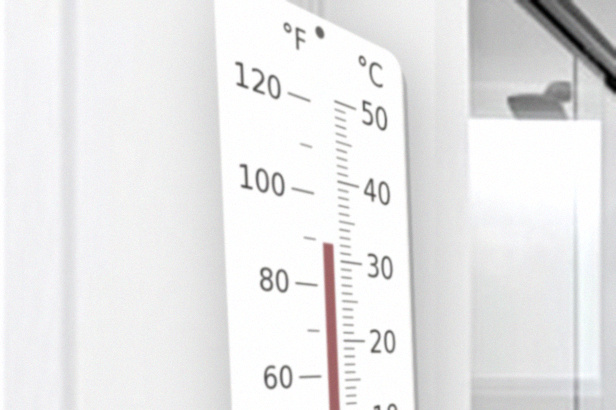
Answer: 32 °C
